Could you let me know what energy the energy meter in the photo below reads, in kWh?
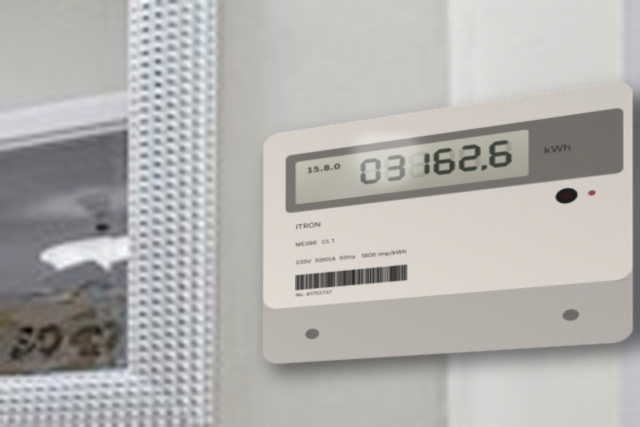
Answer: 3162.6 kWh
